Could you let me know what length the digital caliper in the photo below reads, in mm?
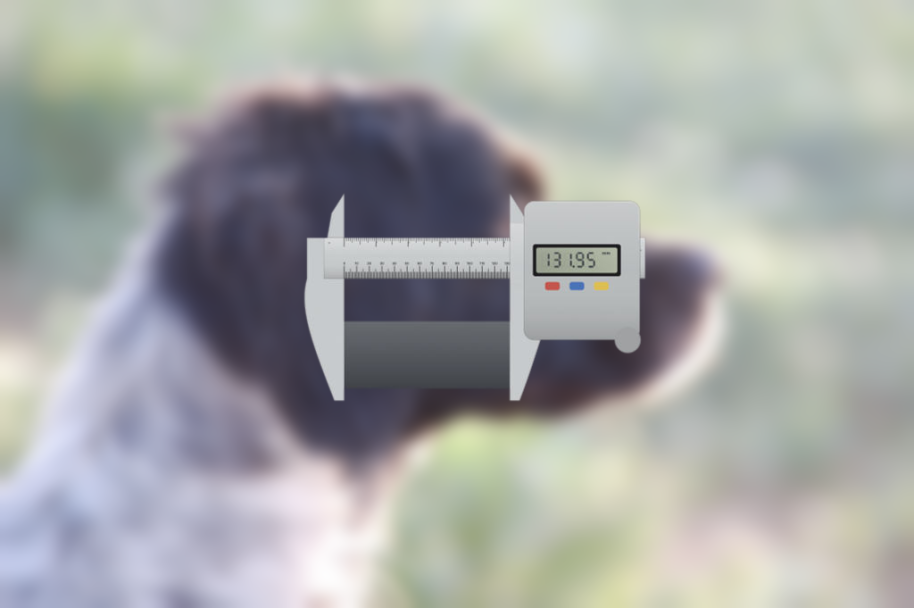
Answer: 131.95 mm
